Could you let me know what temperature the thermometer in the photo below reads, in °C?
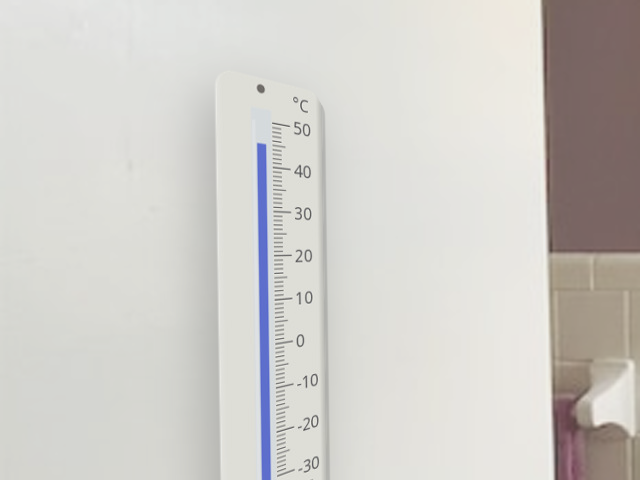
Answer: 45 °C
